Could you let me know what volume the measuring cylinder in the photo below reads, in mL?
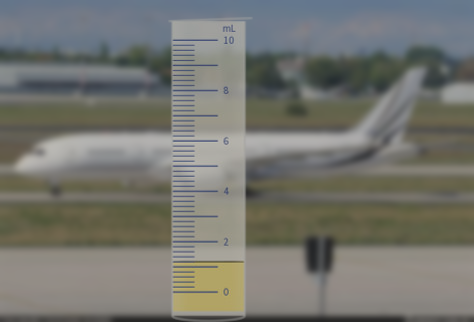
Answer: 1.2 mL
